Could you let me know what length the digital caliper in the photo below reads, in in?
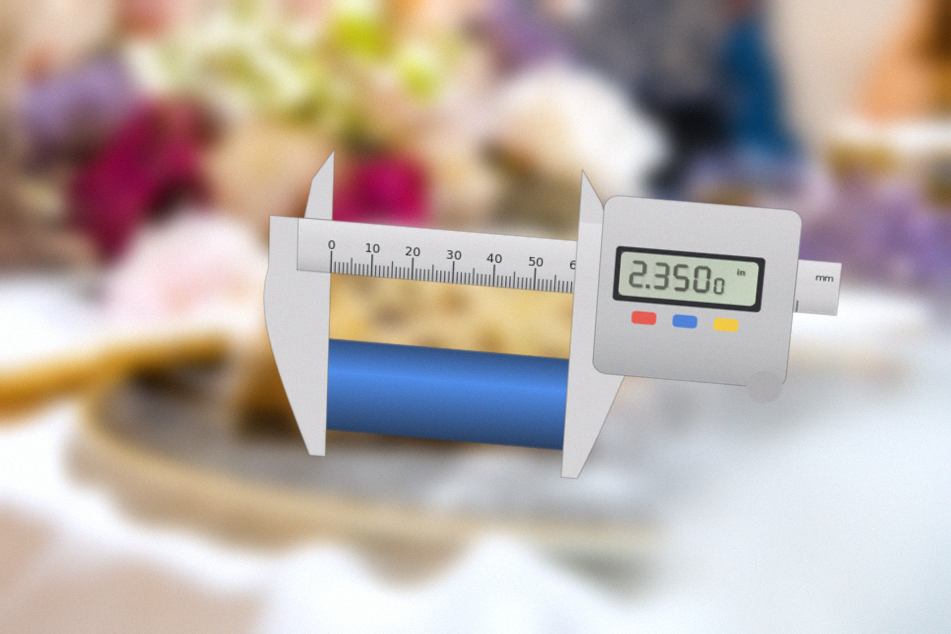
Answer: 2.3500 in
